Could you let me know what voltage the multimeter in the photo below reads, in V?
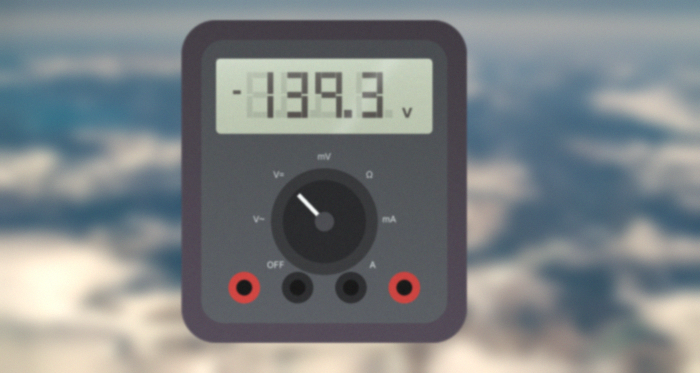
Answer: -139.3 V
